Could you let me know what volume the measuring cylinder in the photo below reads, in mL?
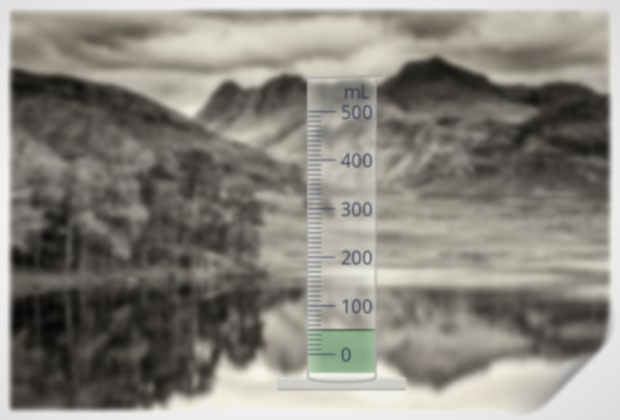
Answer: 50 mL
